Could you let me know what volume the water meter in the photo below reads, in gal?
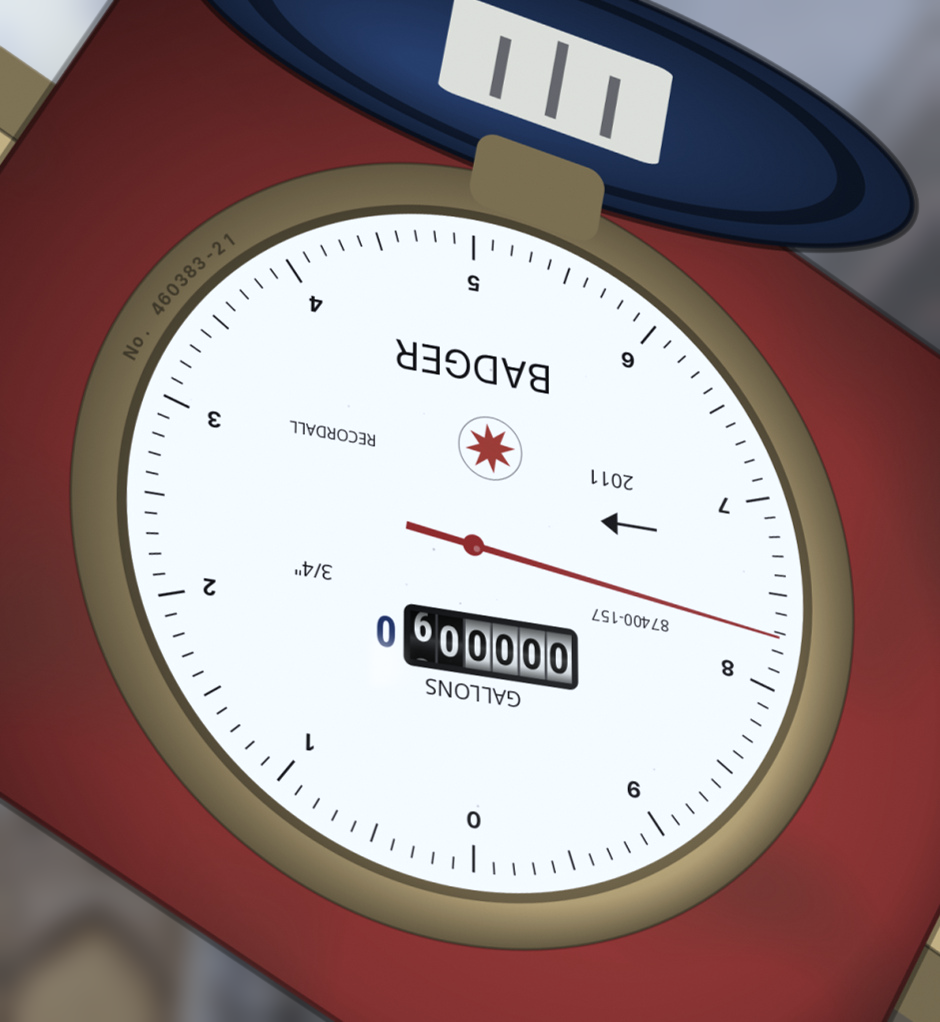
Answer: 87.7 gal
